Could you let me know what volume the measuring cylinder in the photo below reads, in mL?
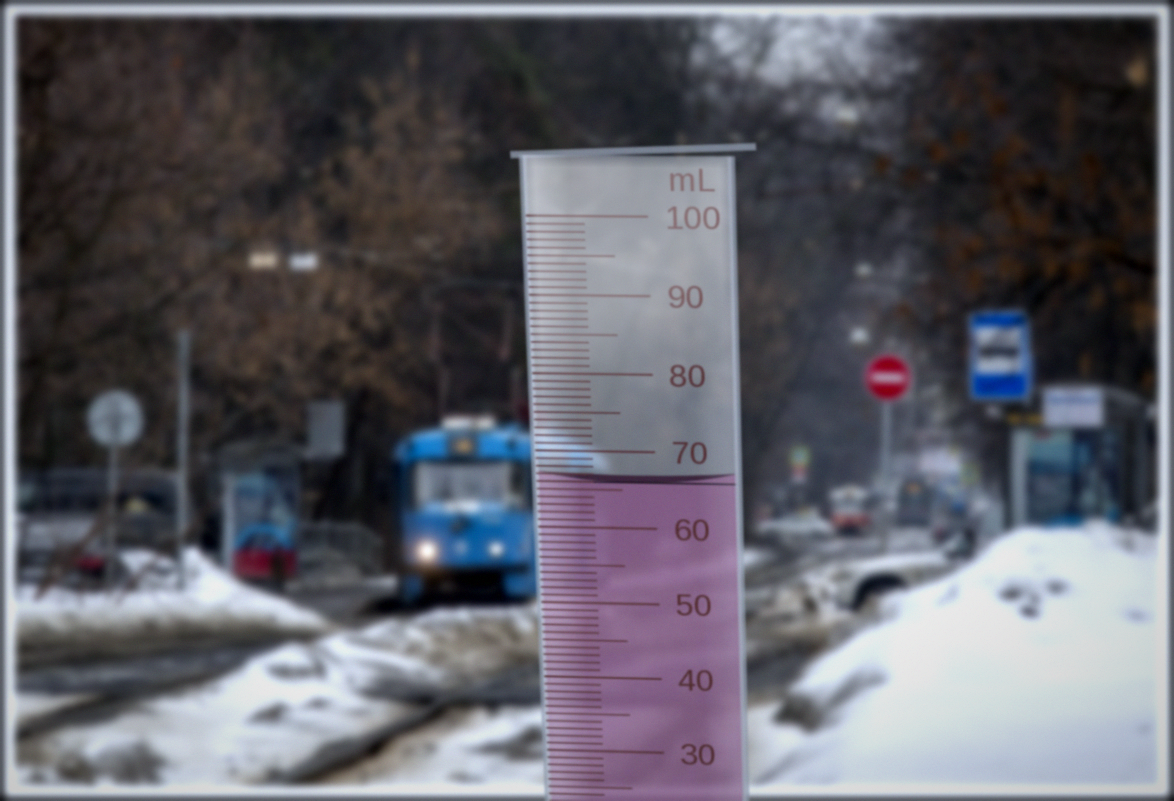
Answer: 66 mL
